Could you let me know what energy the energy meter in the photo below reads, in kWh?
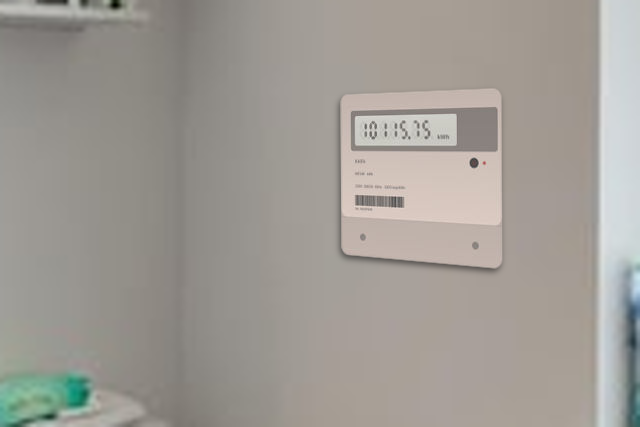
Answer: 10115.75 kWh
